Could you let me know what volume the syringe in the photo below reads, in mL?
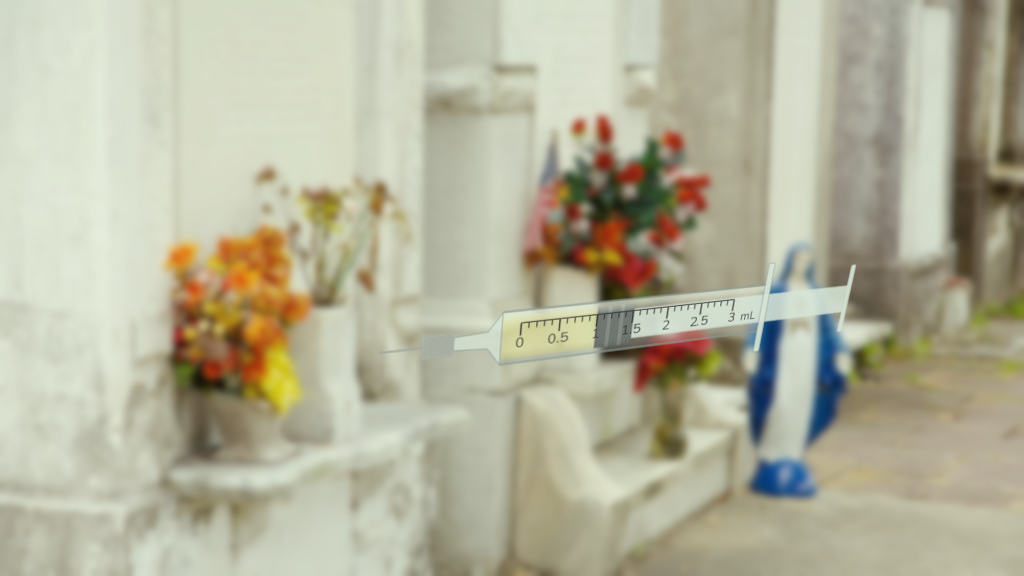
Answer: 1 mL
